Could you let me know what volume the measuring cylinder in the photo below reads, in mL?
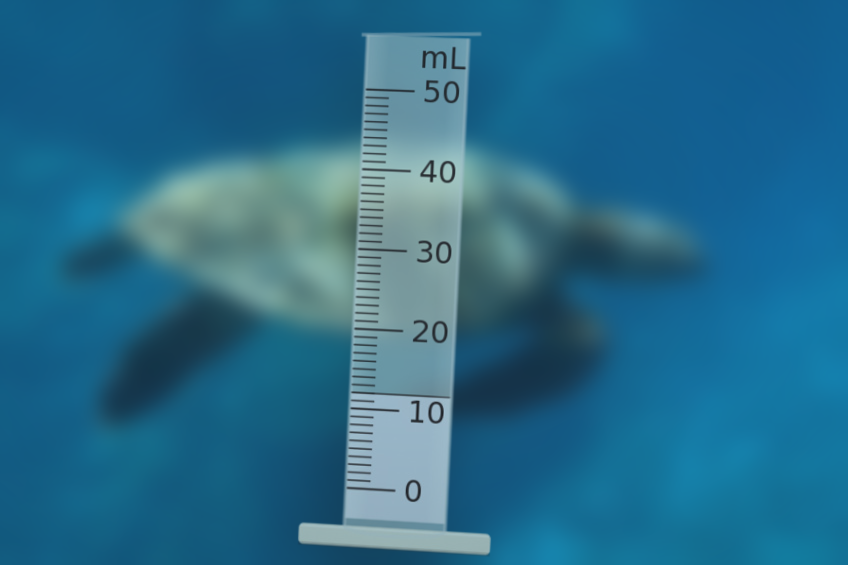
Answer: 12 mL
